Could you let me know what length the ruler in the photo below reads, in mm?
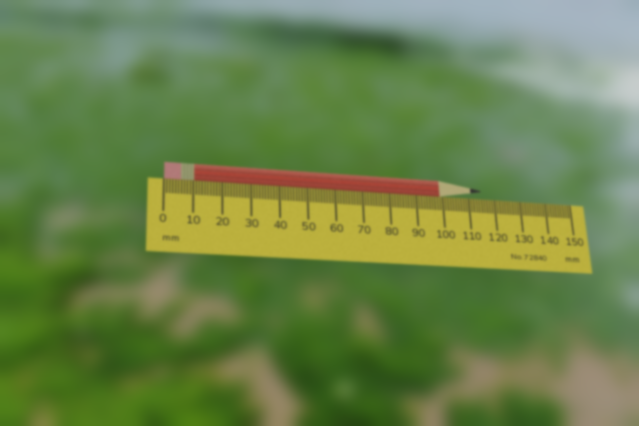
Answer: 115 mm
